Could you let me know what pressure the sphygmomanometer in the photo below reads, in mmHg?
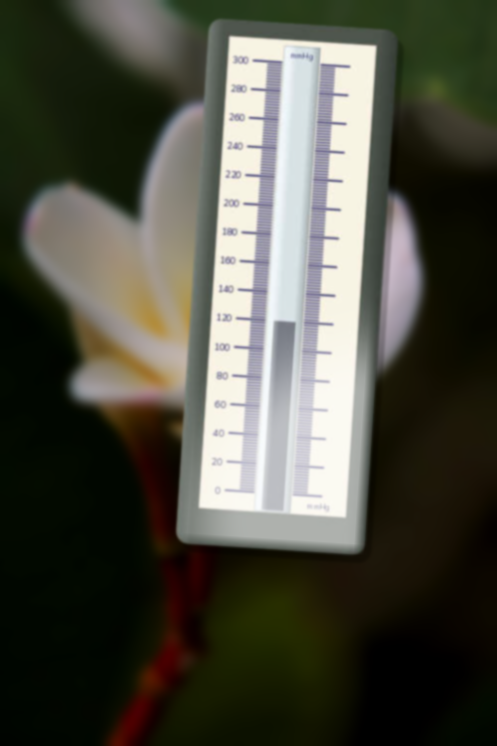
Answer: 120 mmHg
